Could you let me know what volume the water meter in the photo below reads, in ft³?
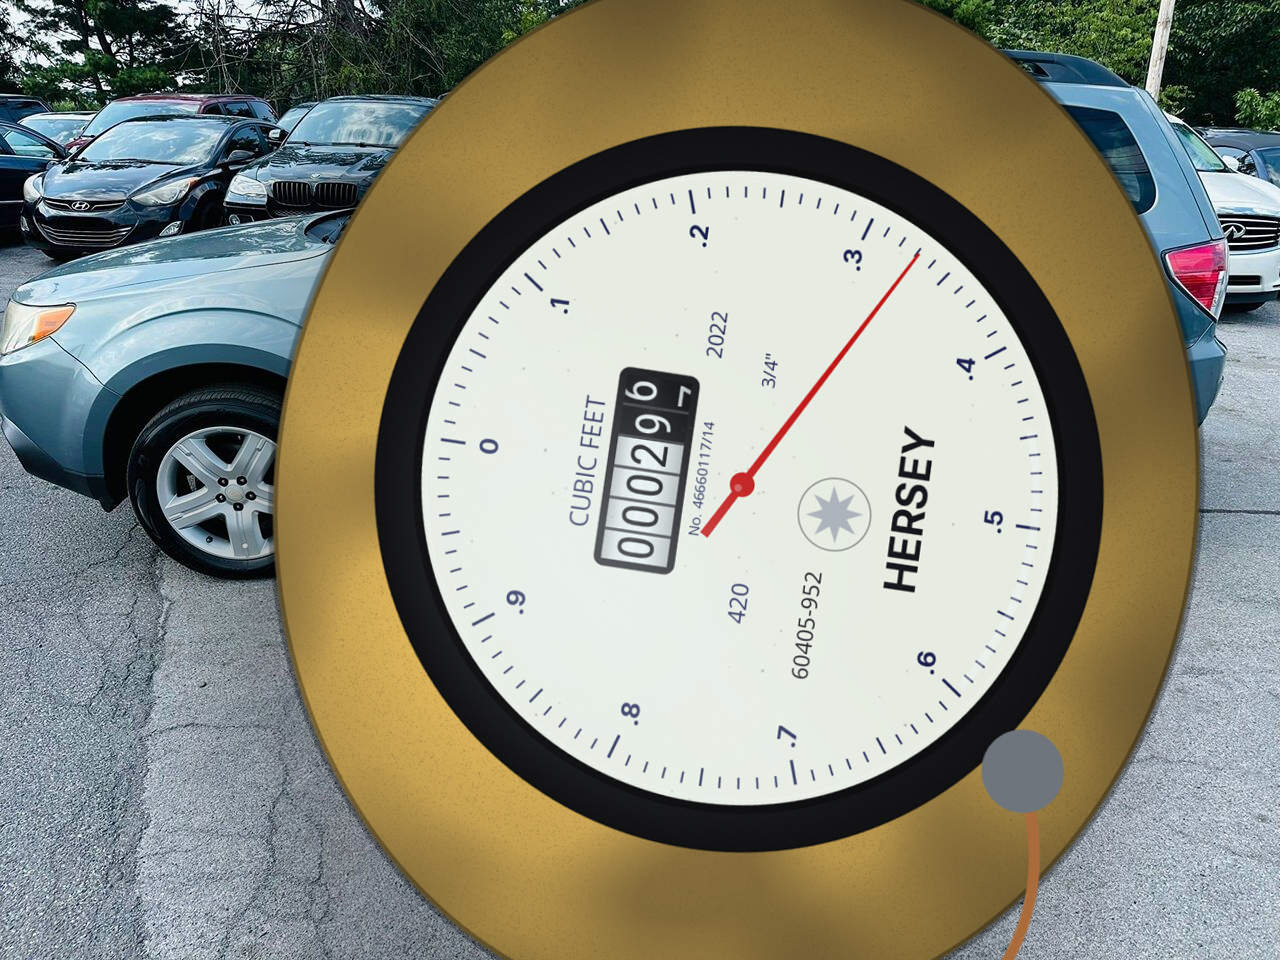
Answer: 296.33 ft³
